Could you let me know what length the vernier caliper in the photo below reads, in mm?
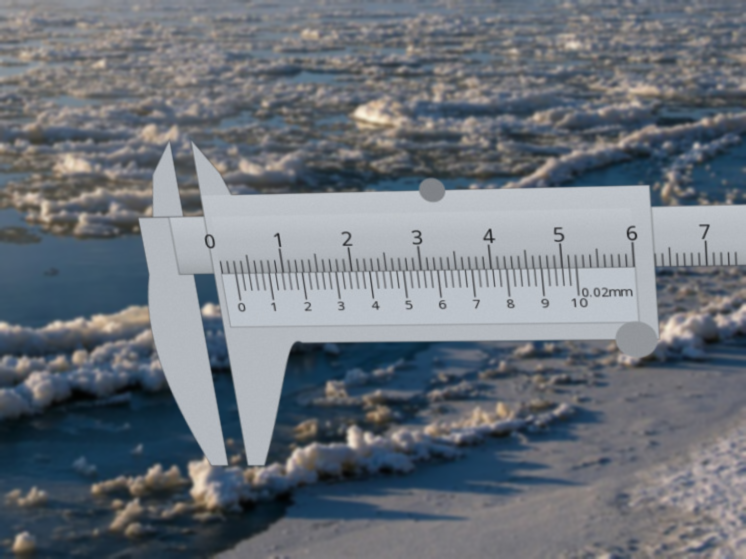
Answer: 3.0 mm
